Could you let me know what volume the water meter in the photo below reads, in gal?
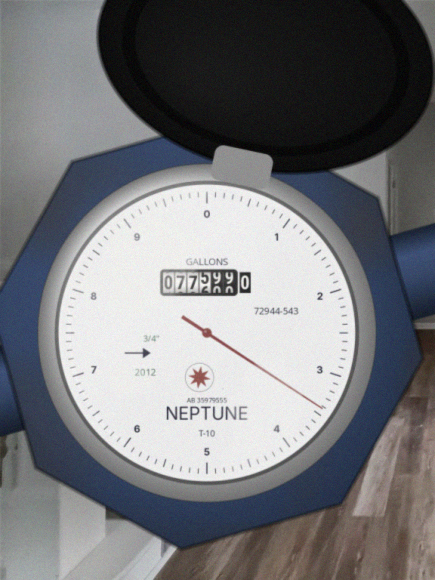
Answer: 775993.4 gal
